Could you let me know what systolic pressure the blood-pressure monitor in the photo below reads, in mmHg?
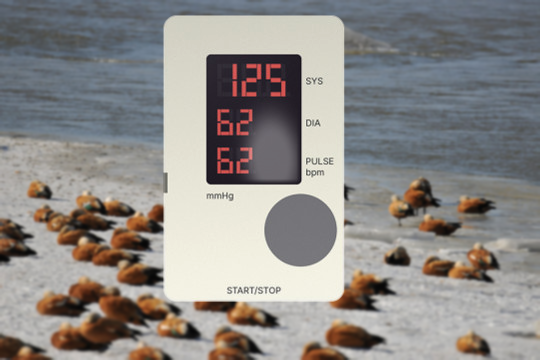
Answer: 125 mmHg
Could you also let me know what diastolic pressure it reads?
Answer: 62 mmHg
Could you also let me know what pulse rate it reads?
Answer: 62 bpm
